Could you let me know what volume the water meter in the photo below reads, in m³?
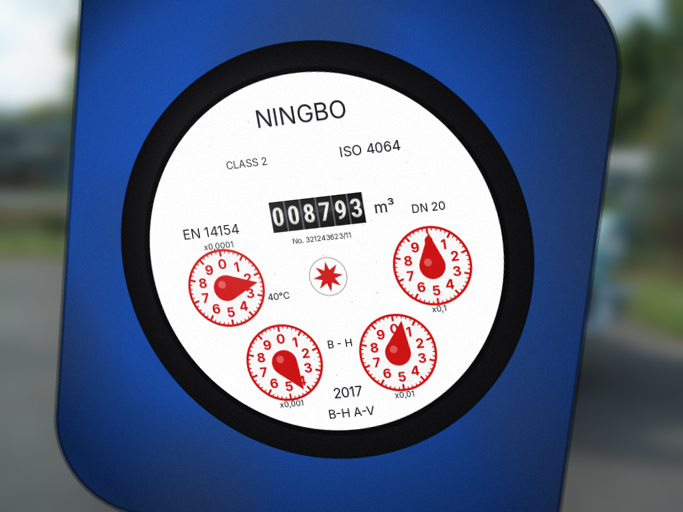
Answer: 8793.0042 m³
